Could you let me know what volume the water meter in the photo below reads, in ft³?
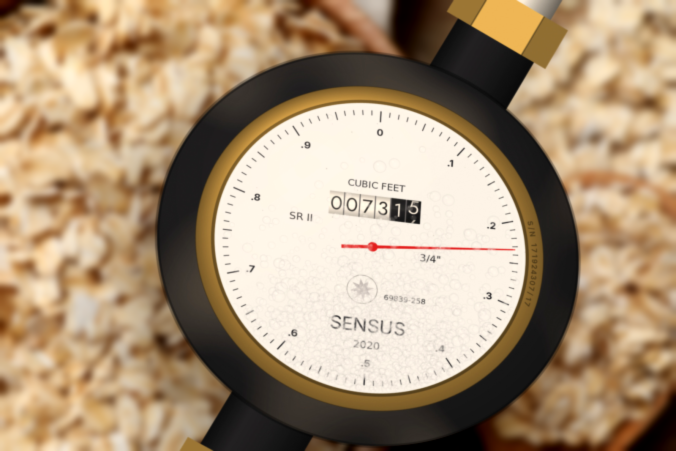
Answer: 7315.23 ft³
